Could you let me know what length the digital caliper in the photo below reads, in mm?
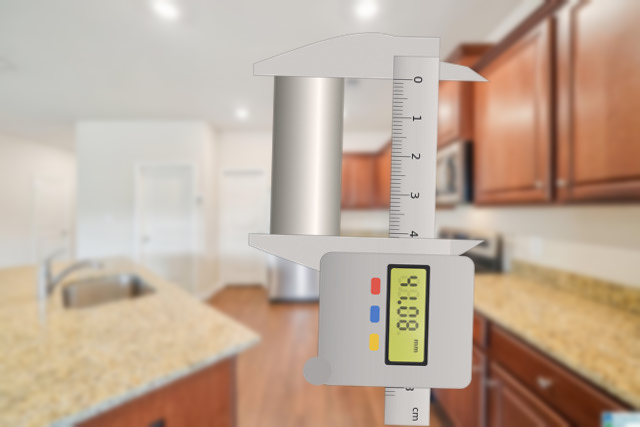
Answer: 41.08 mm
